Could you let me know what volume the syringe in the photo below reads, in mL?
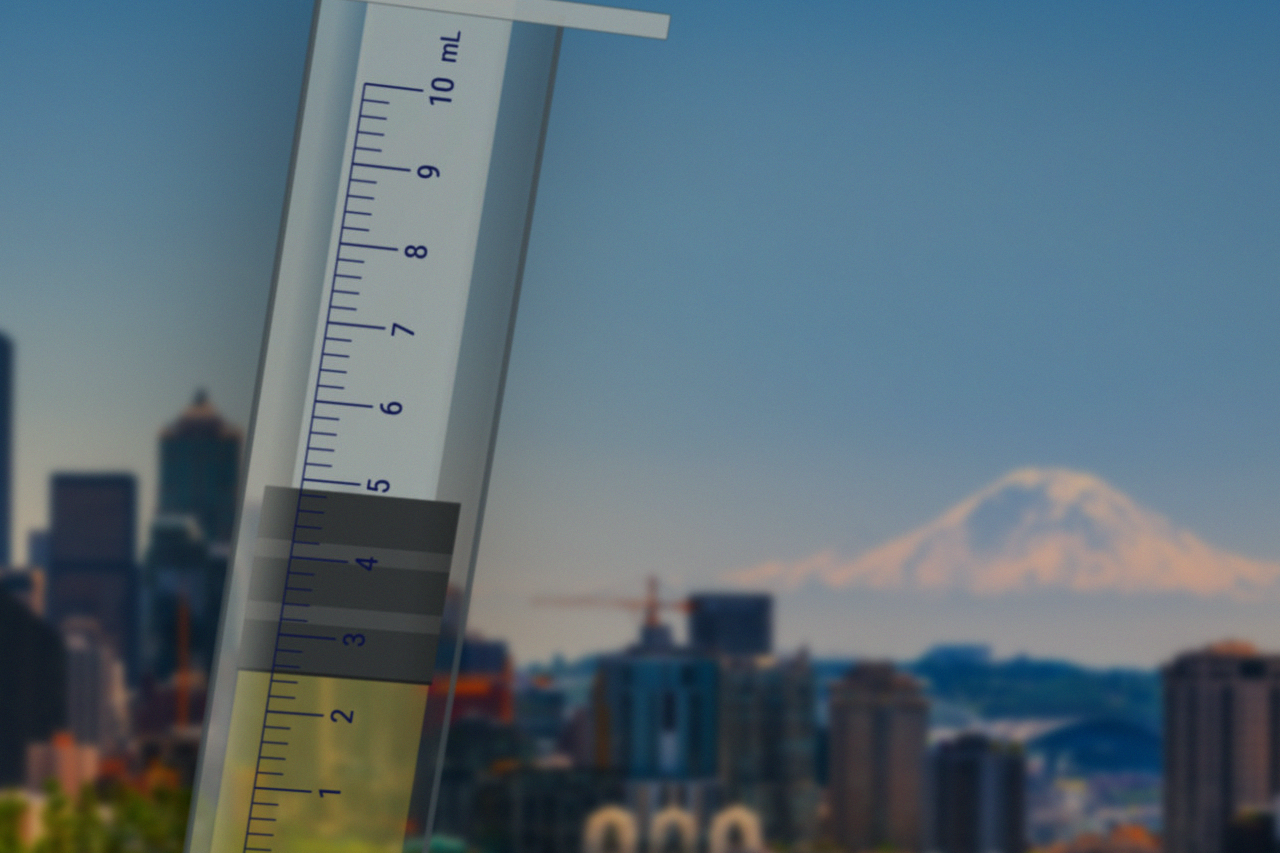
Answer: 2.5 mL
